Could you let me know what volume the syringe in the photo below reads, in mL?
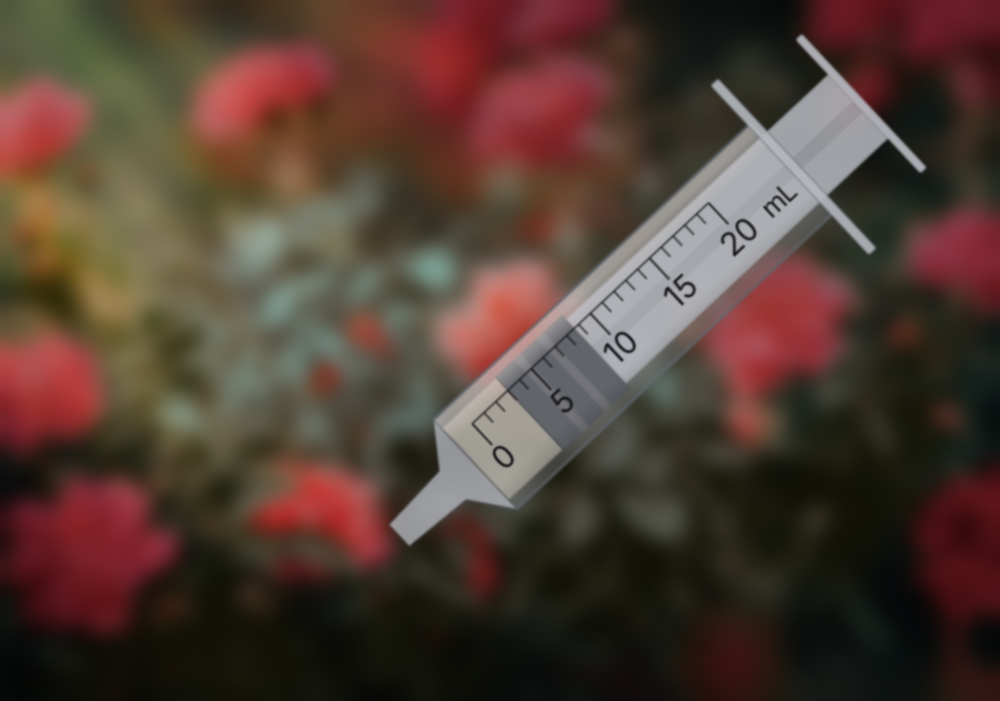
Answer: 3 mL
